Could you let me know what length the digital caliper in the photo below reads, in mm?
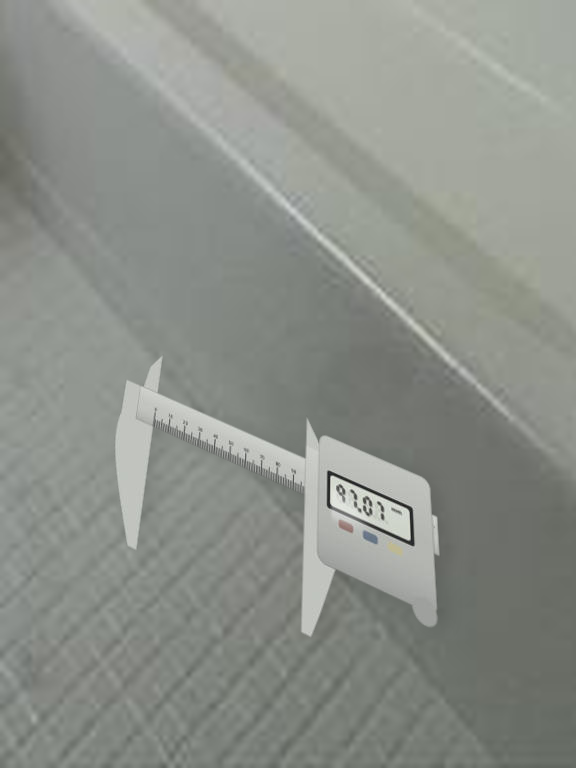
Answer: 97.07 mm
